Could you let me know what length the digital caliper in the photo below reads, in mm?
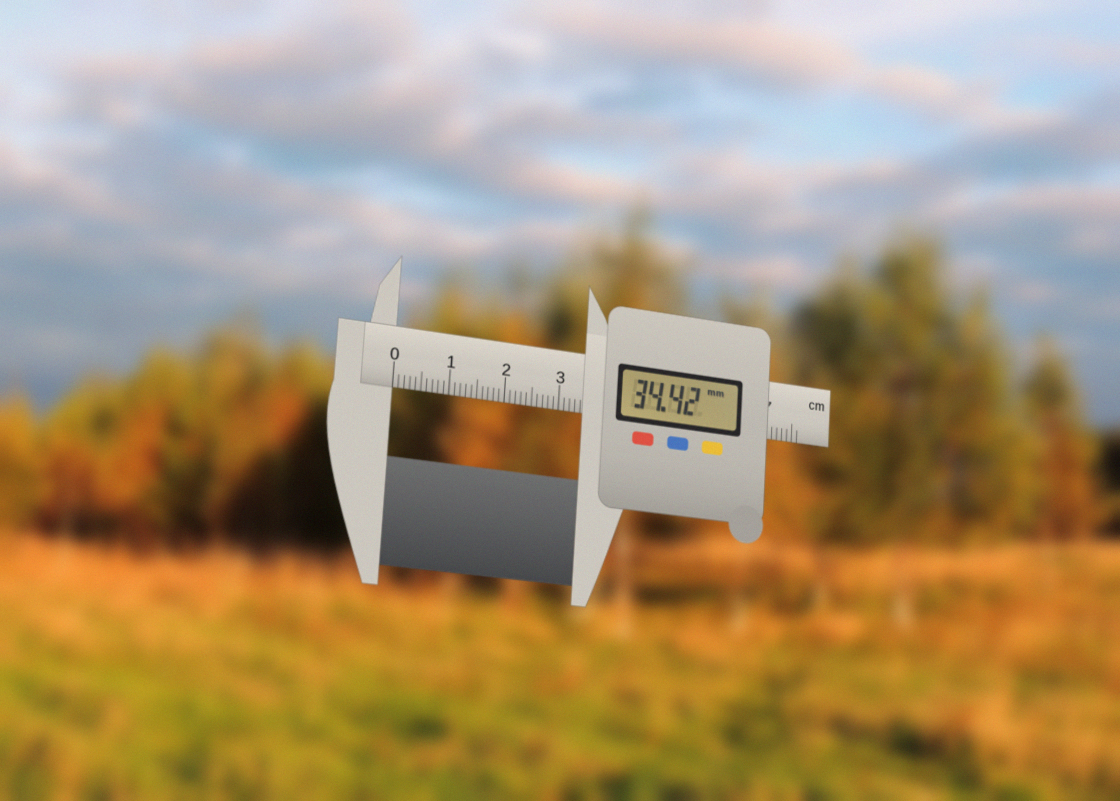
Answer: 34.42 mm
